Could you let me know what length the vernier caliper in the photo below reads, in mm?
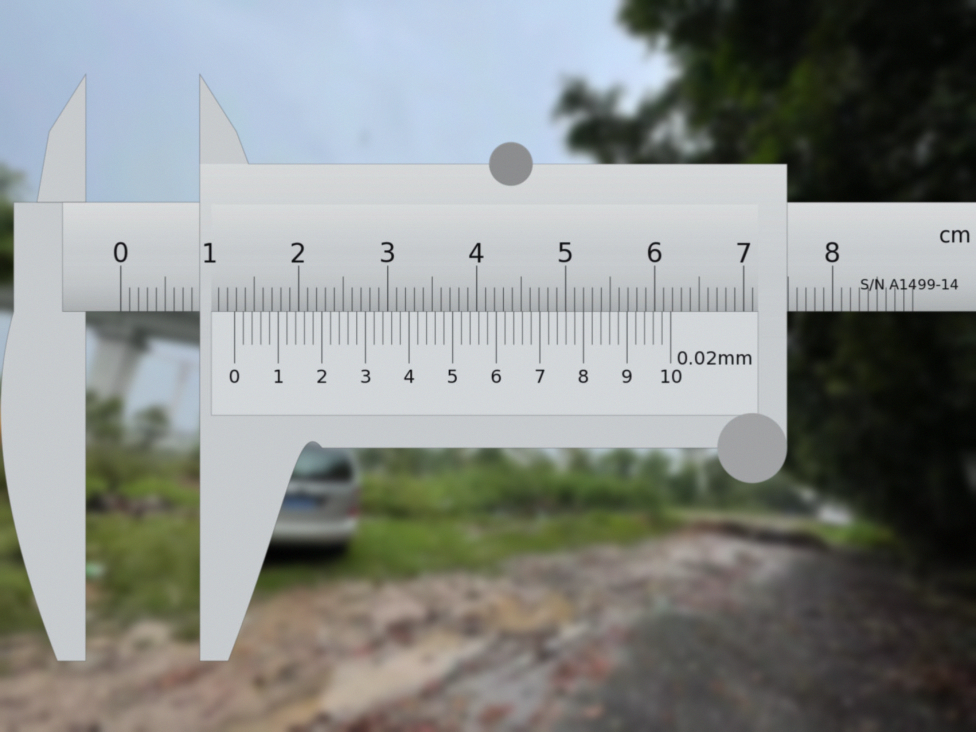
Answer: 12.8 mm
